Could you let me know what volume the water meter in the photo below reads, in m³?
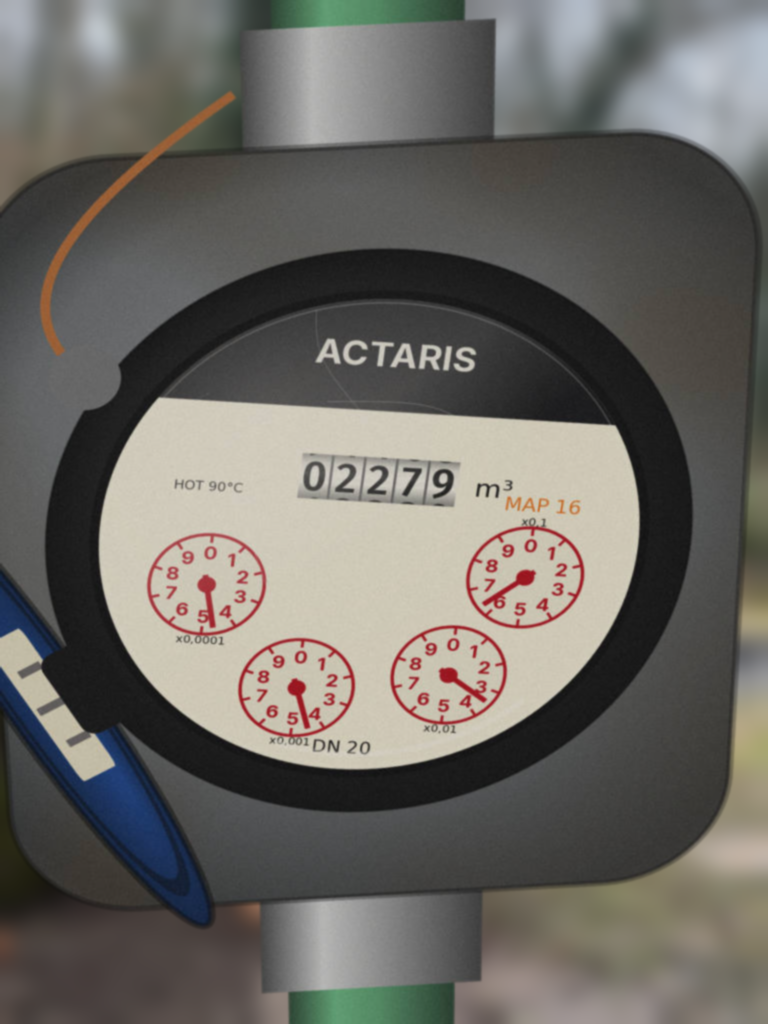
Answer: 2279.6344 m³
